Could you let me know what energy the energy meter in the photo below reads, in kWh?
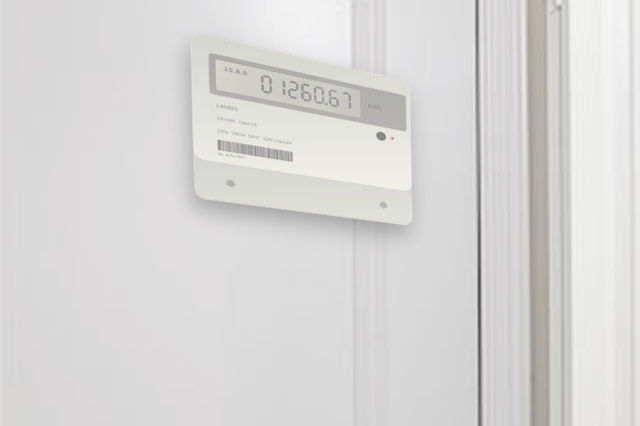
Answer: 1260.67 kWh
